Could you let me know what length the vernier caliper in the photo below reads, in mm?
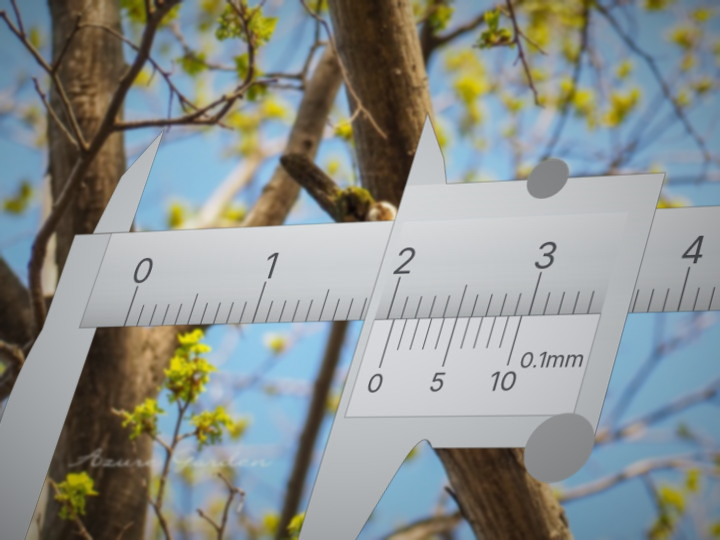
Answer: 20.5 mm
